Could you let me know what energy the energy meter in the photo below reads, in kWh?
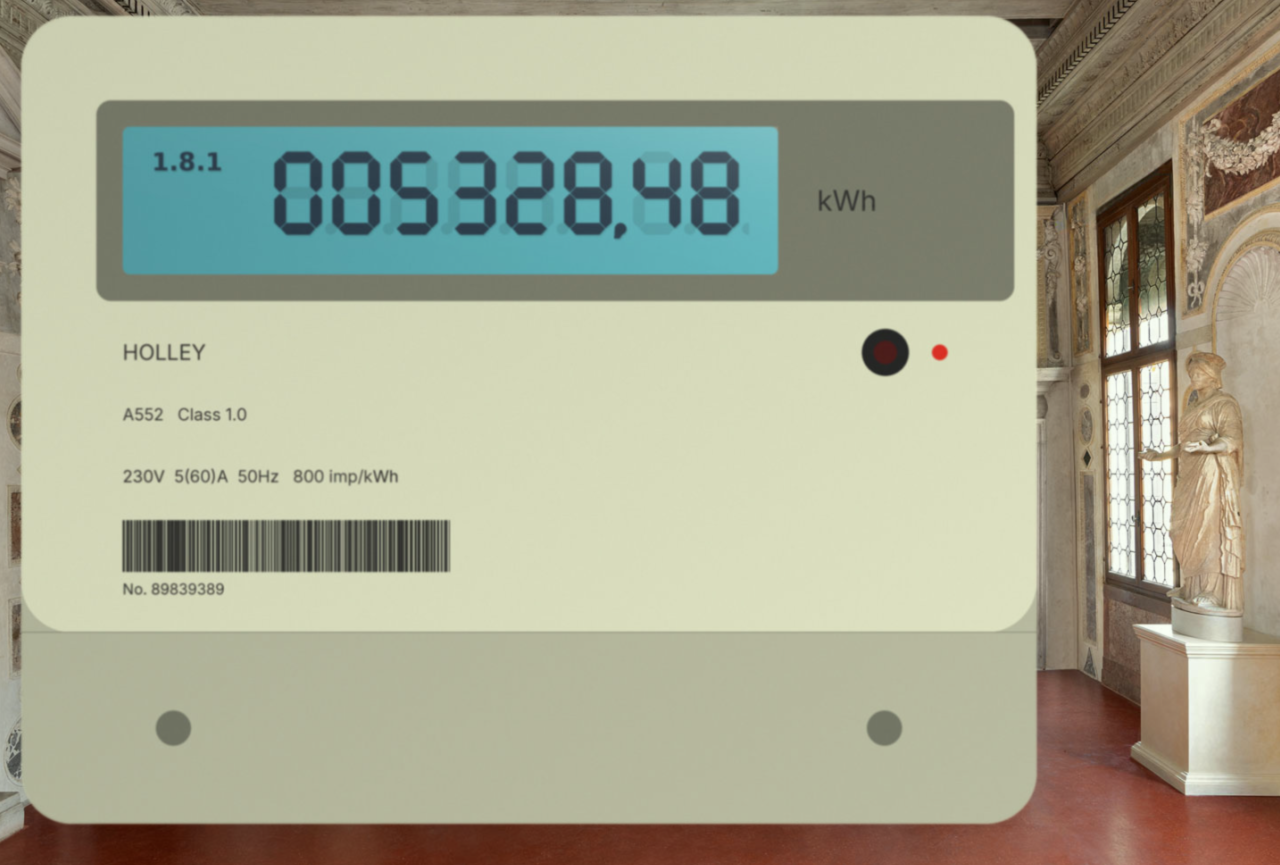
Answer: 5328.48 kWh
